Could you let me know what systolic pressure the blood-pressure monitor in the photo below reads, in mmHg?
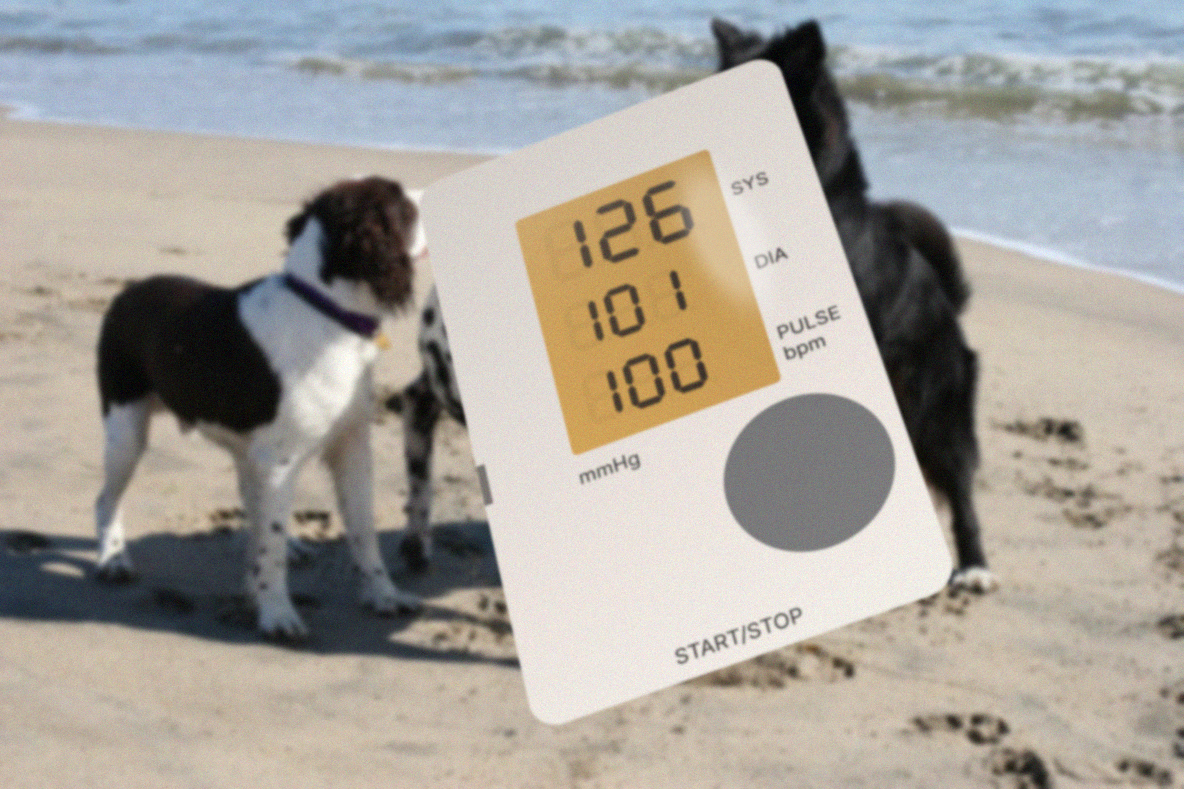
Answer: 126 mmHg
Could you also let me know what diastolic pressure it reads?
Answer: 101 mmHg
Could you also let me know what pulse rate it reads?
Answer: 100 bpm
